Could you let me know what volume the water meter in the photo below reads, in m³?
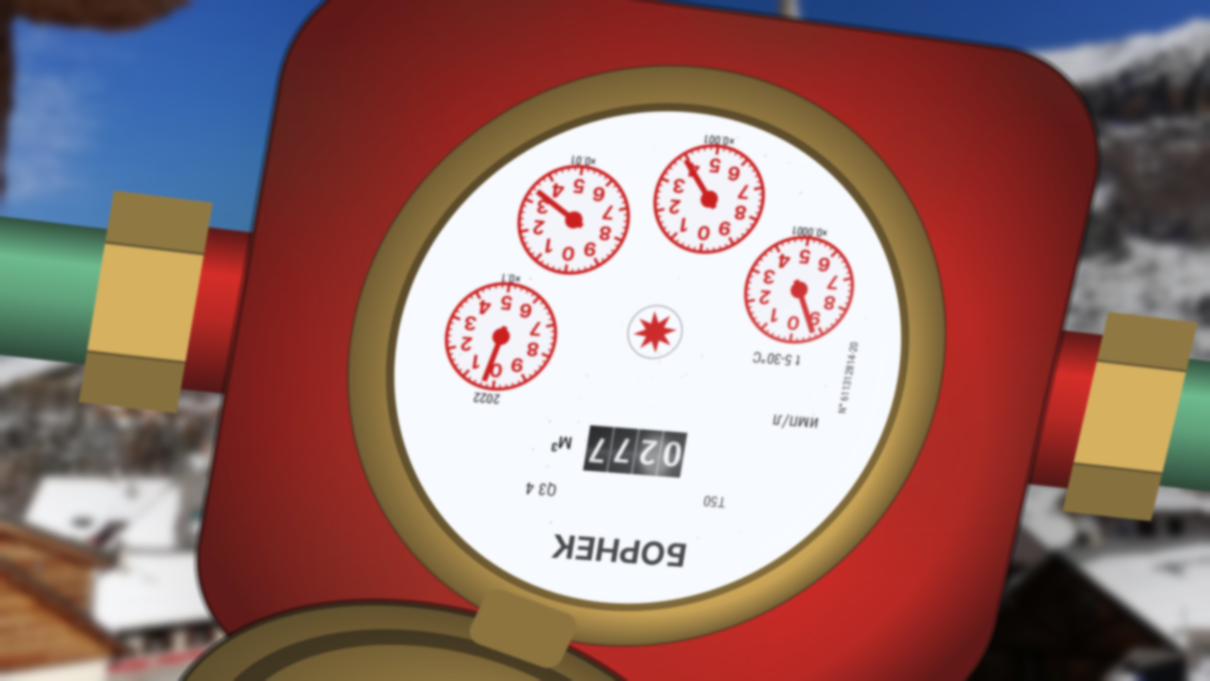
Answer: 277.0339 m³
